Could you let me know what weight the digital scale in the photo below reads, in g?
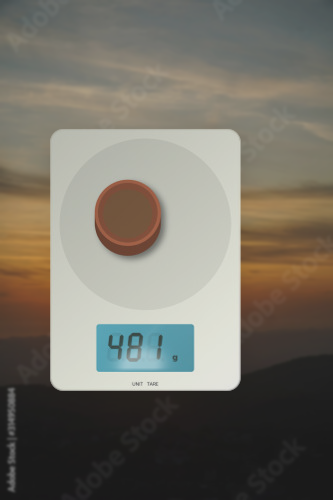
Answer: 481 g
